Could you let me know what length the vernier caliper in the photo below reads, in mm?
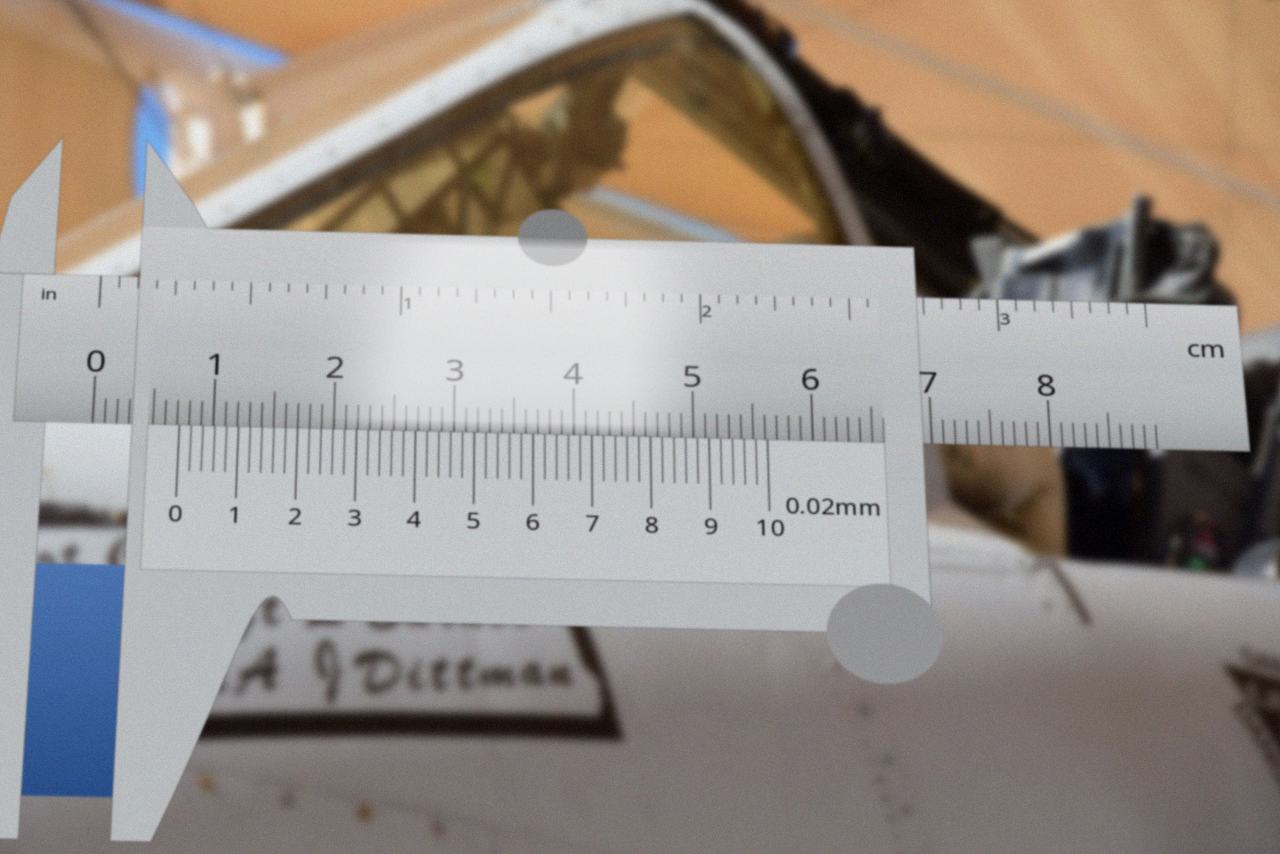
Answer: 7.2 mm
